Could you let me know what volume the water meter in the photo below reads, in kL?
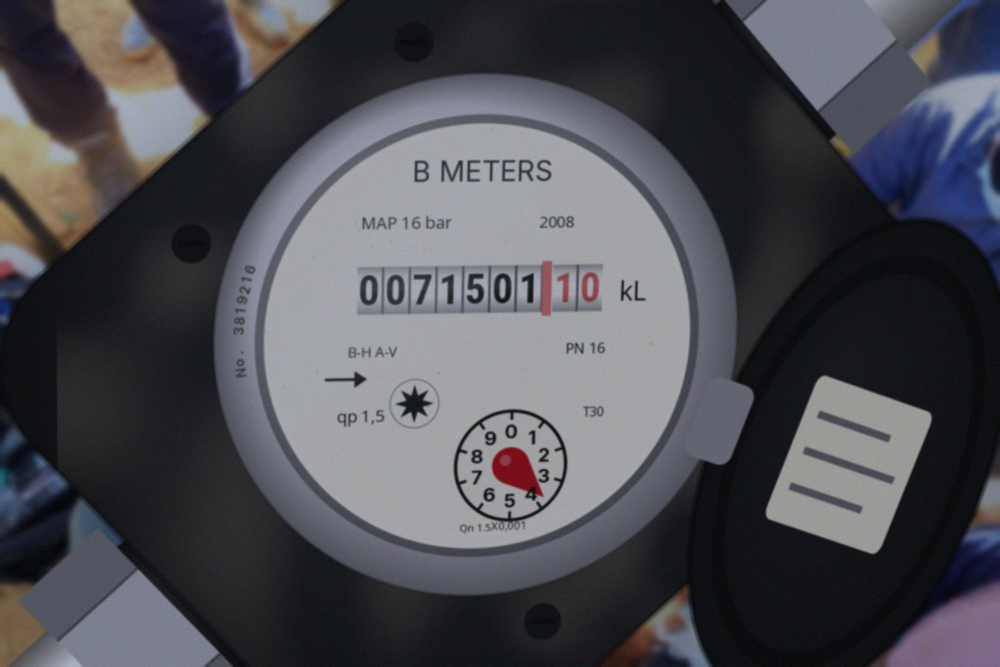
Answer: 71501.103 kL
